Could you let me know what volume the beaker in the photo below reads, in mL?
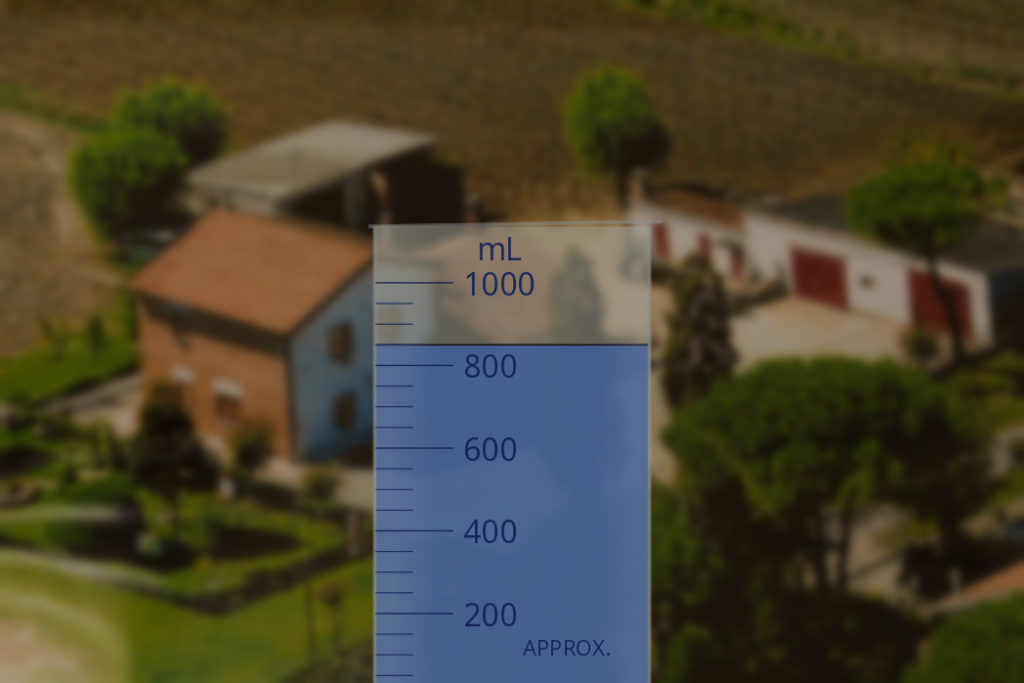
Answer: 850 mL
